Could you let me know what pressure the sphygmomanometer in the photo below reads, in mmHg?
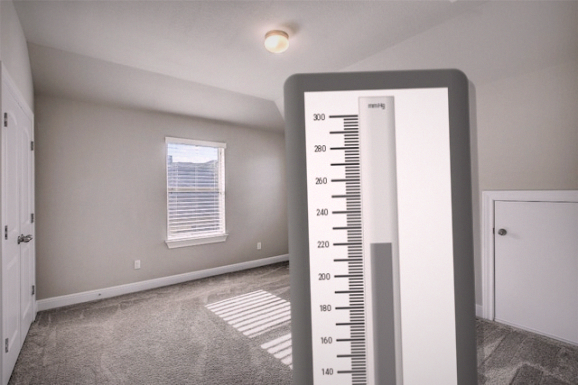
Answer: 220 mmHg
